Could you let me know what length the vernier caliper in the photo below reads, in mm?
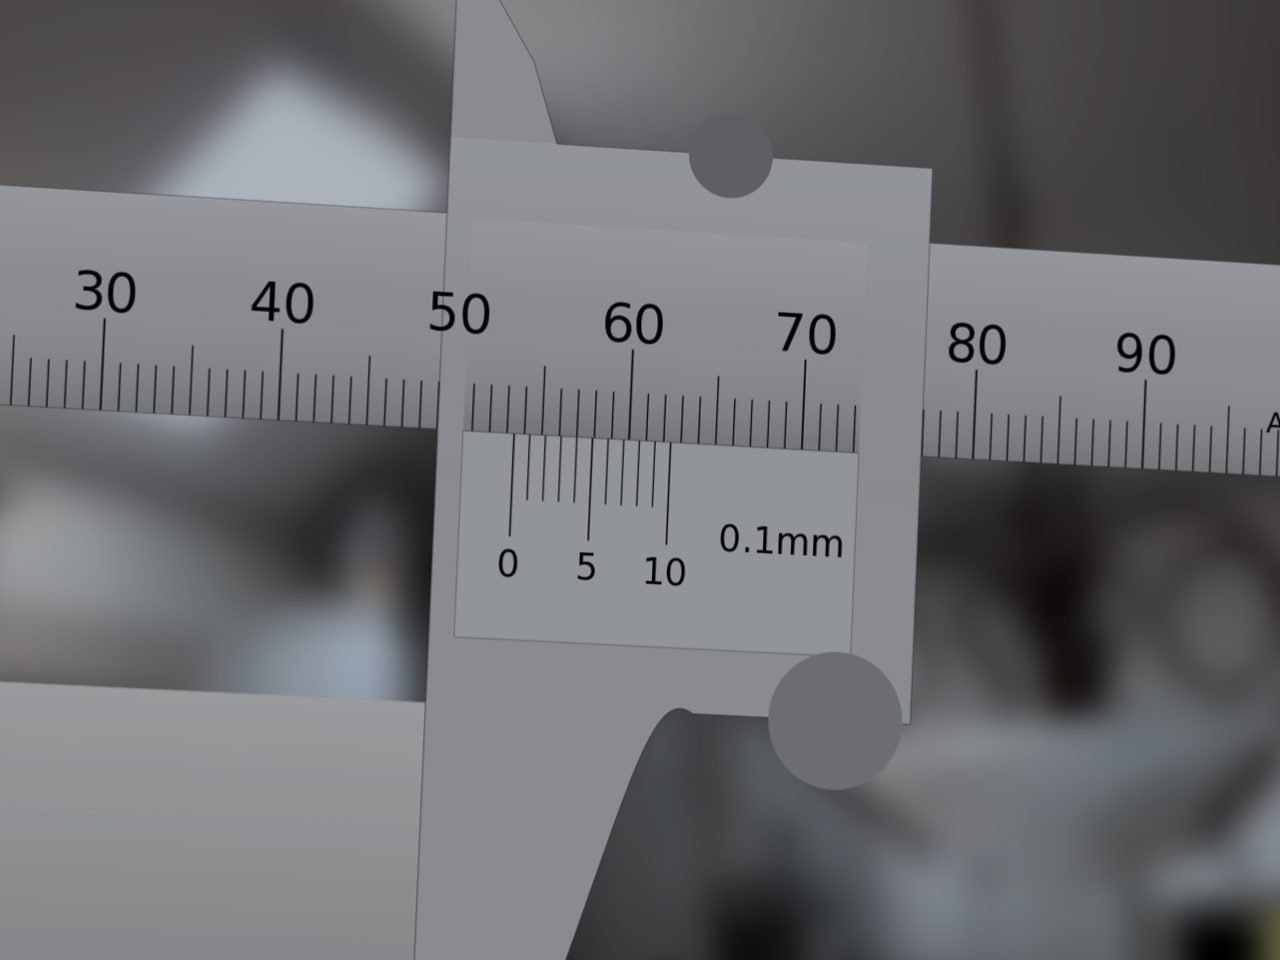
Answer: 53.4 mm
